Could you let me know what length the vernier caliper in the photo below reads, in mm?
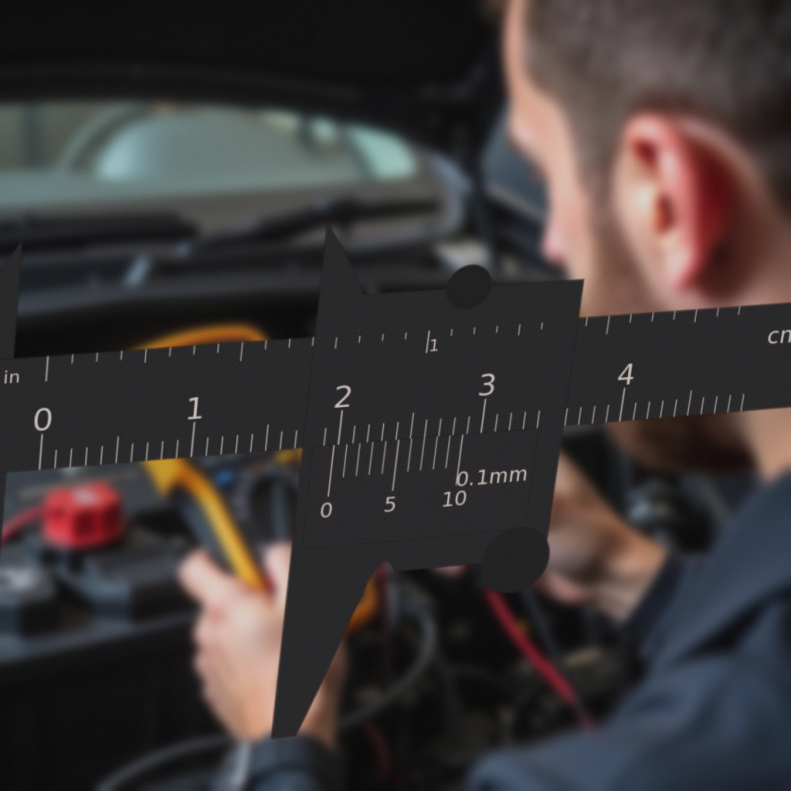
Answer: 19.7 mm
